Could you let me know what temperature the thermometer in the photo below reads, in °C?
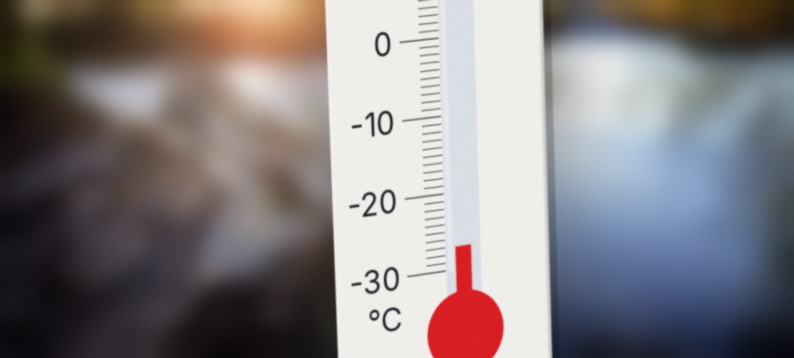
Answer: -27 °C
